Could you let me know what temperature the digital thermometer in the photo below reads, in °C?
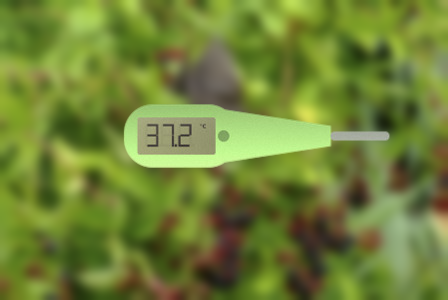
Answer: 37.2 °C
